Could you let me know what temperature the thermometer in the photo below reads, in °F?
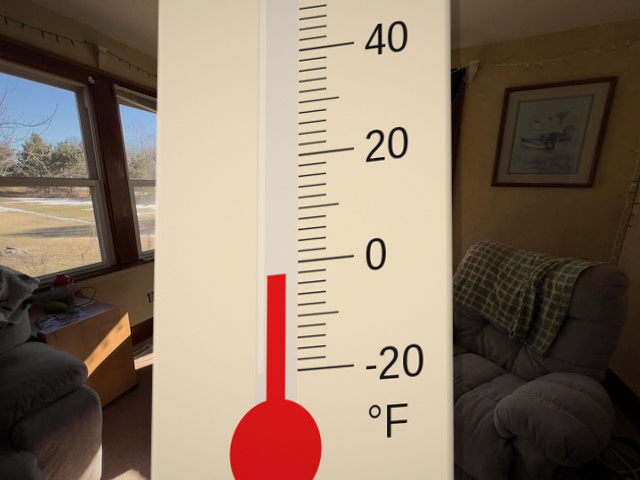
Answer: -2 °F
